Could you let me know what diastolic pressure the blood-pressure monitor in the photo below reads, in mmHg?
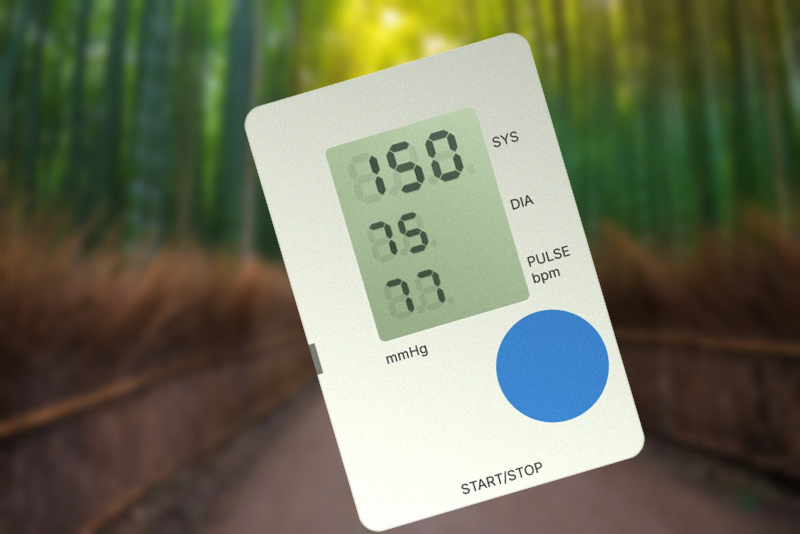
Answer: 75 mmHg
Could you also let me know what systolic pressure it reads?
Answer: 150 mmHg
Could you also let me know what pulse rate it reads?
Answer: 77 bpm
